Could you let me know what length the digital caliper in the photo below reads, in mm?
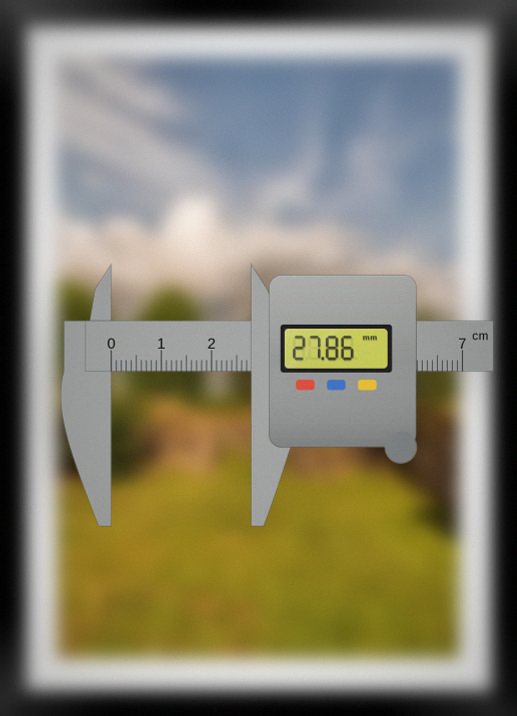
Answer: 27.86 mm
